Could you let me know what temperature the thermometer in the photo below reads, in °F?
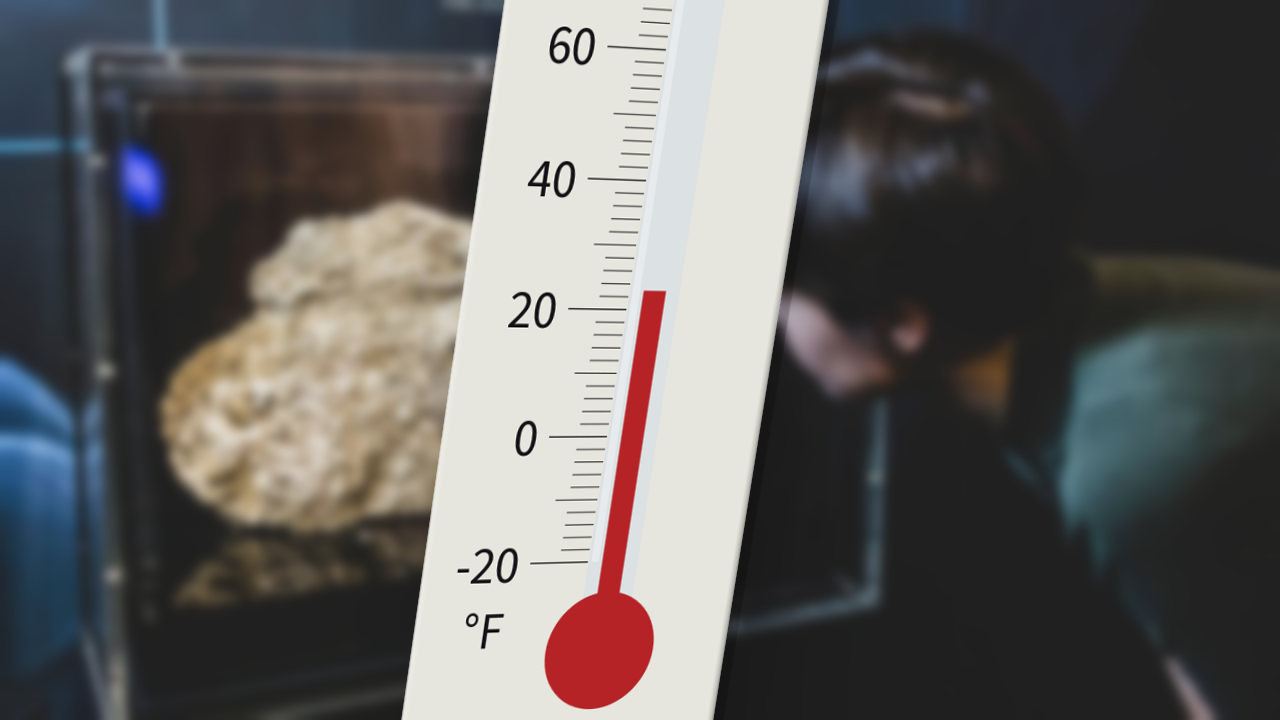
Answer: 23 °F
